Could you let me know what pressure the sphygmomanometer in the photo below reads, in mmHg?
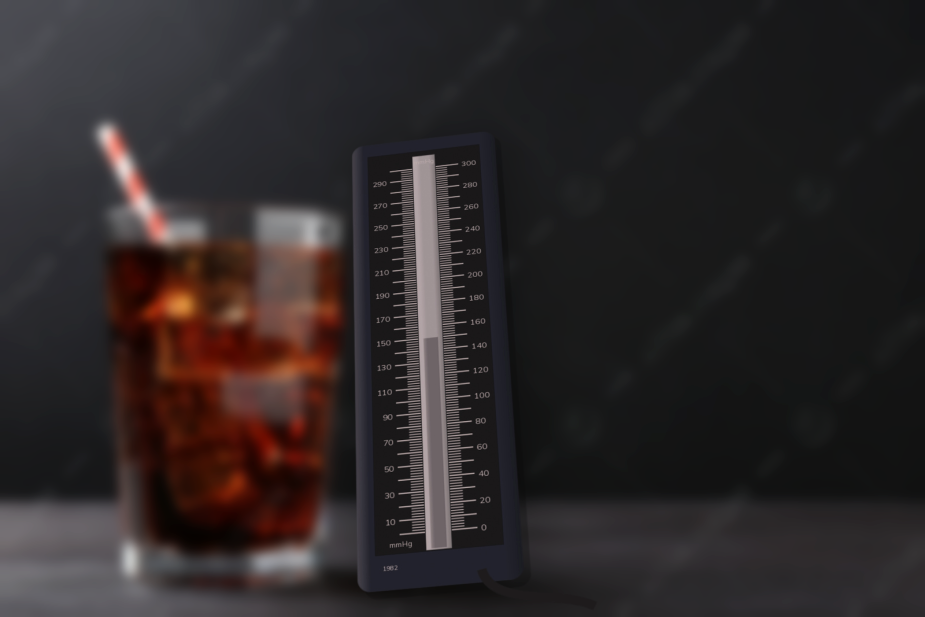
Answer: 150 mmHg
